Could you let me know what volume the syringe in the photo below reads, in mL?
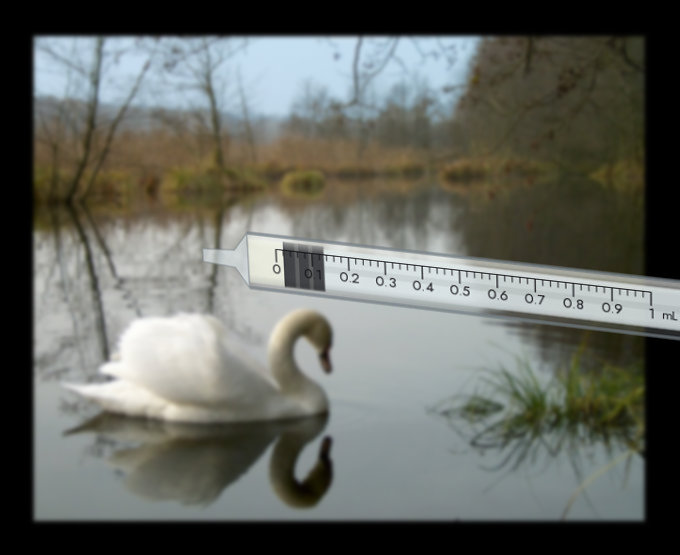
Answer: 0.02 mL
